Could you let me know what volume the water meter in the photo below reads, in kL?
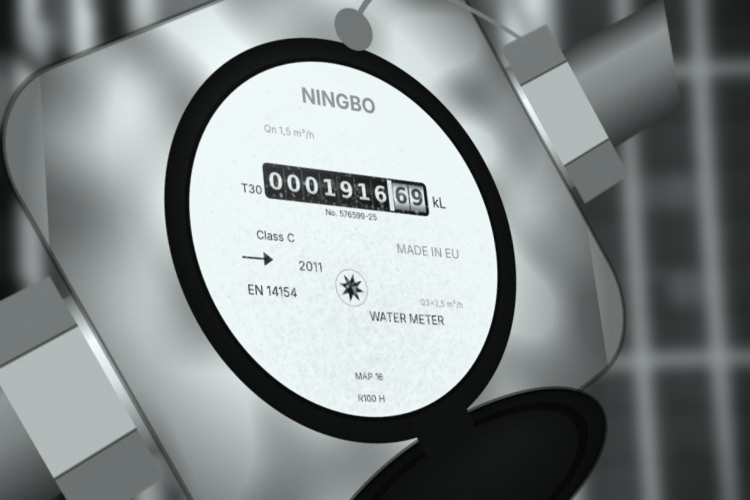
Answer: 1916.69 kL
